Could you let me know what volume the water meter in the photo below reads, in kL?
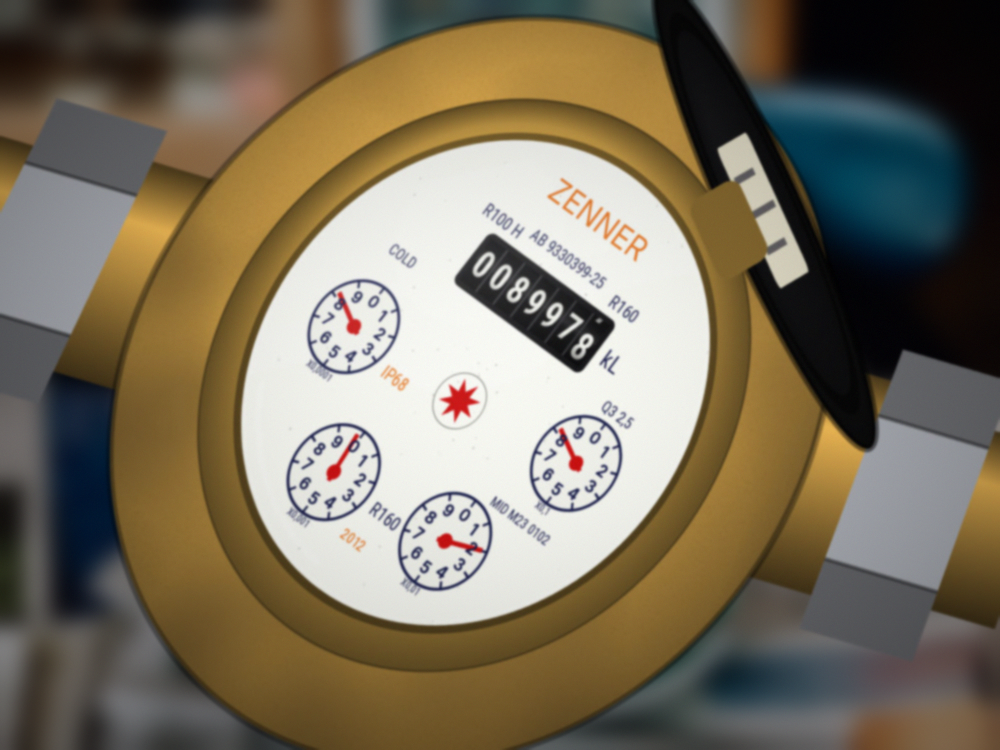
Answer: 89977.8198 kL
